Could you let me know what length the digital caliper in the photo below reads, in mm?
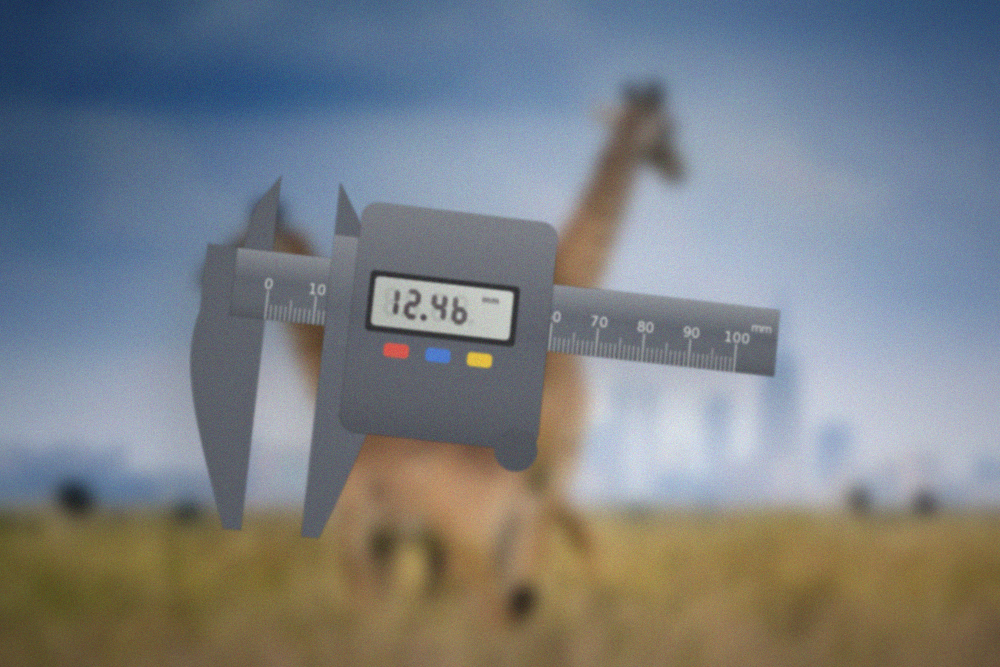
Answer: 12.46 mm
